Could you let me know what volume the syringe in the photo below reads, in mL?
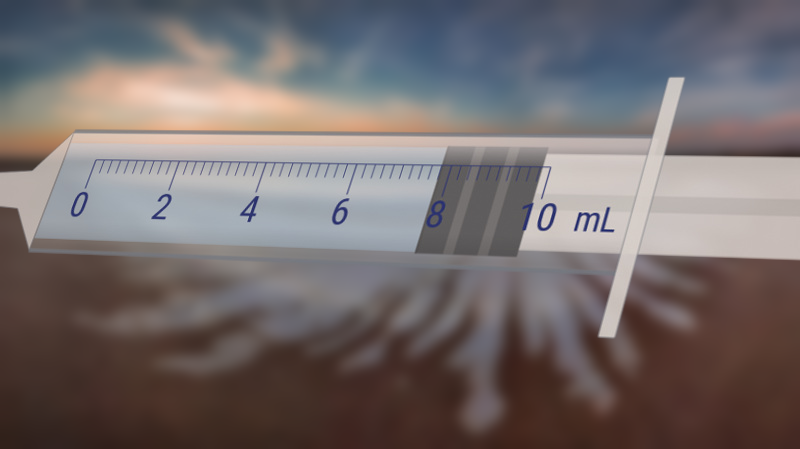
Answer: 7.8 mL
